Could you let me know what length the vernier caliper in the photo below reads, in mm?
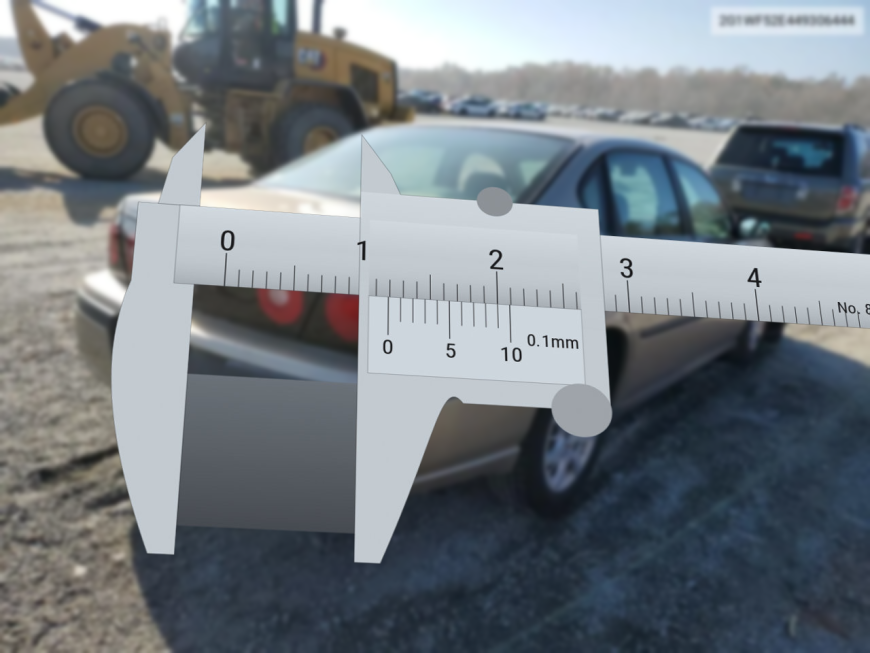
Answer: 11.9 mm
